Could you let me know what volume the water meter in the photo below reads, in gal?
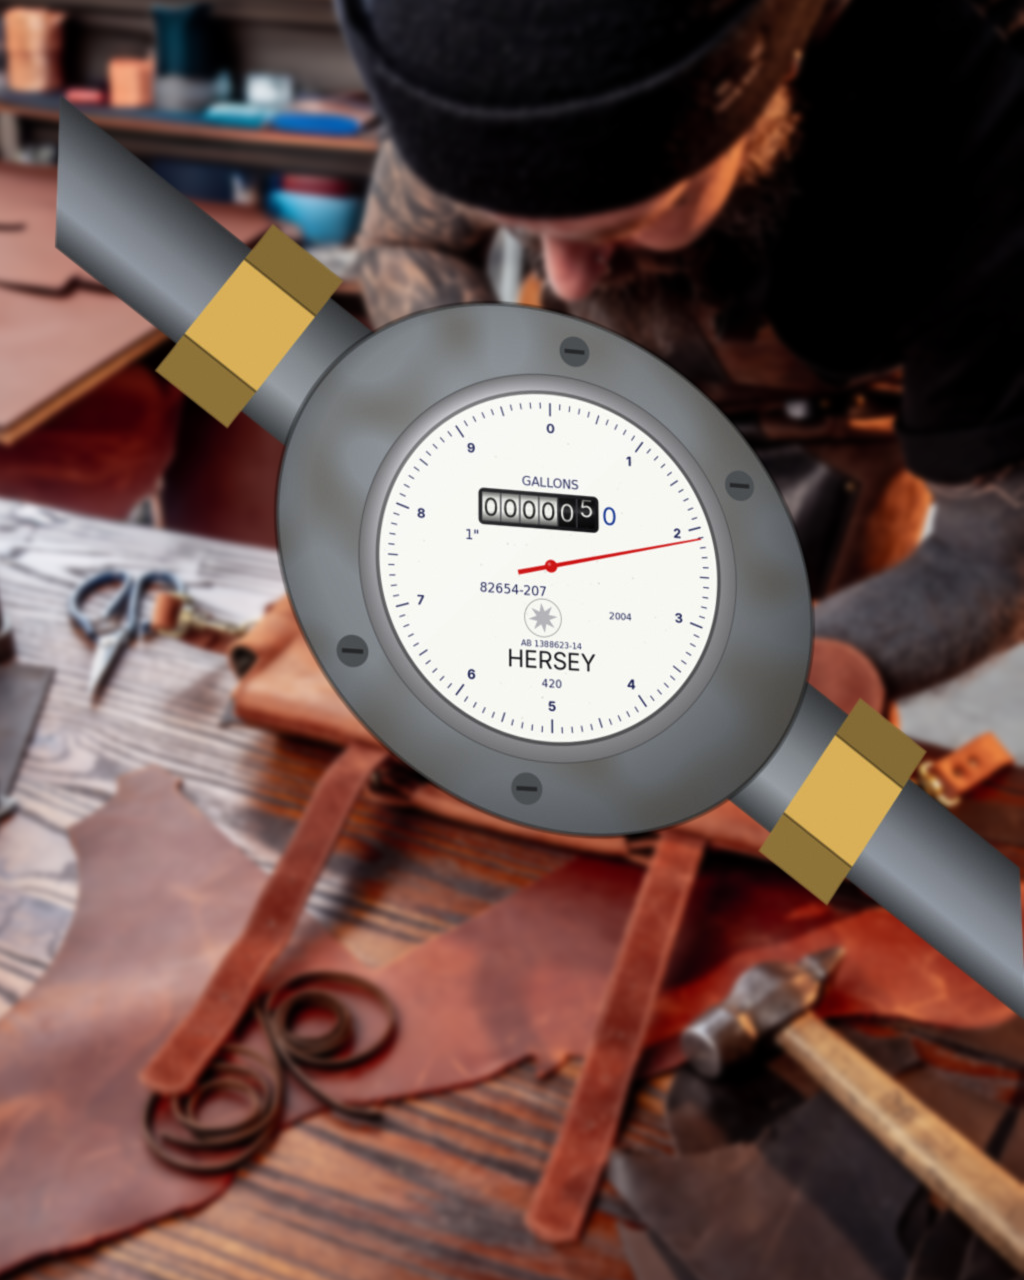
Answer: 52.1 gal
